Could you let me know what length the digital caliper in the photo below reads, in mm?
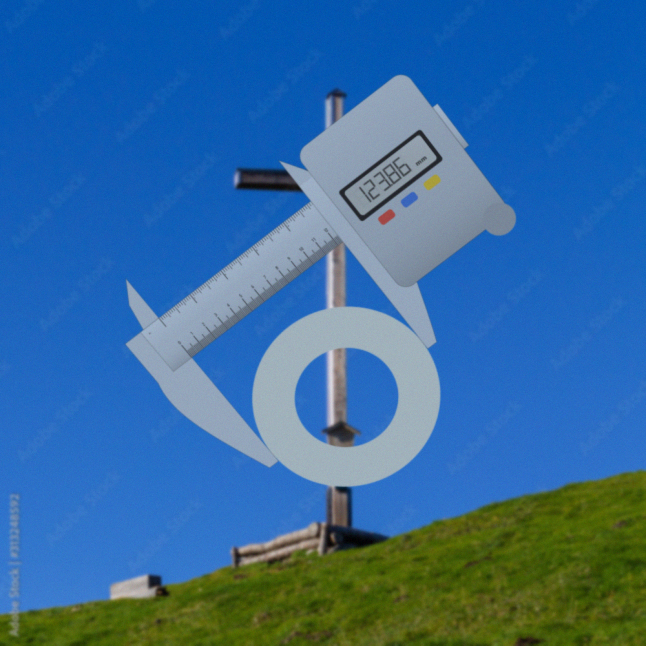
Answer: 123.86 mm
